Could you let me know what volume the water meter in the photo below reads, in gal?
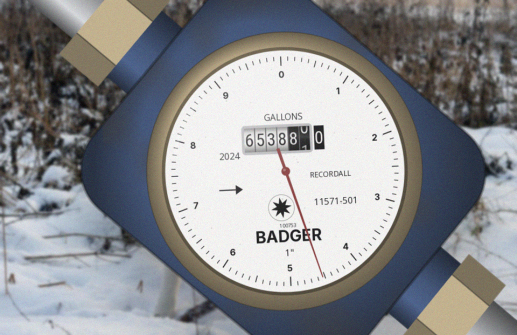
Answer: 6538804.5 gal
